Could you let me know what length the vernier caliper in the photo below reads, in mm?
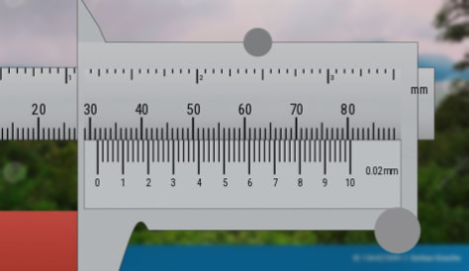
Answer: 31.5 mm
